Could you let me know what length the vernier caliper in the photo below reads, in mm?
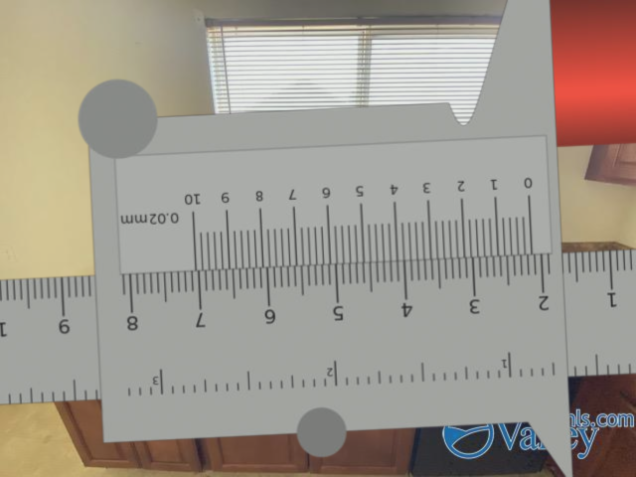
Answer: 21.4 mm
